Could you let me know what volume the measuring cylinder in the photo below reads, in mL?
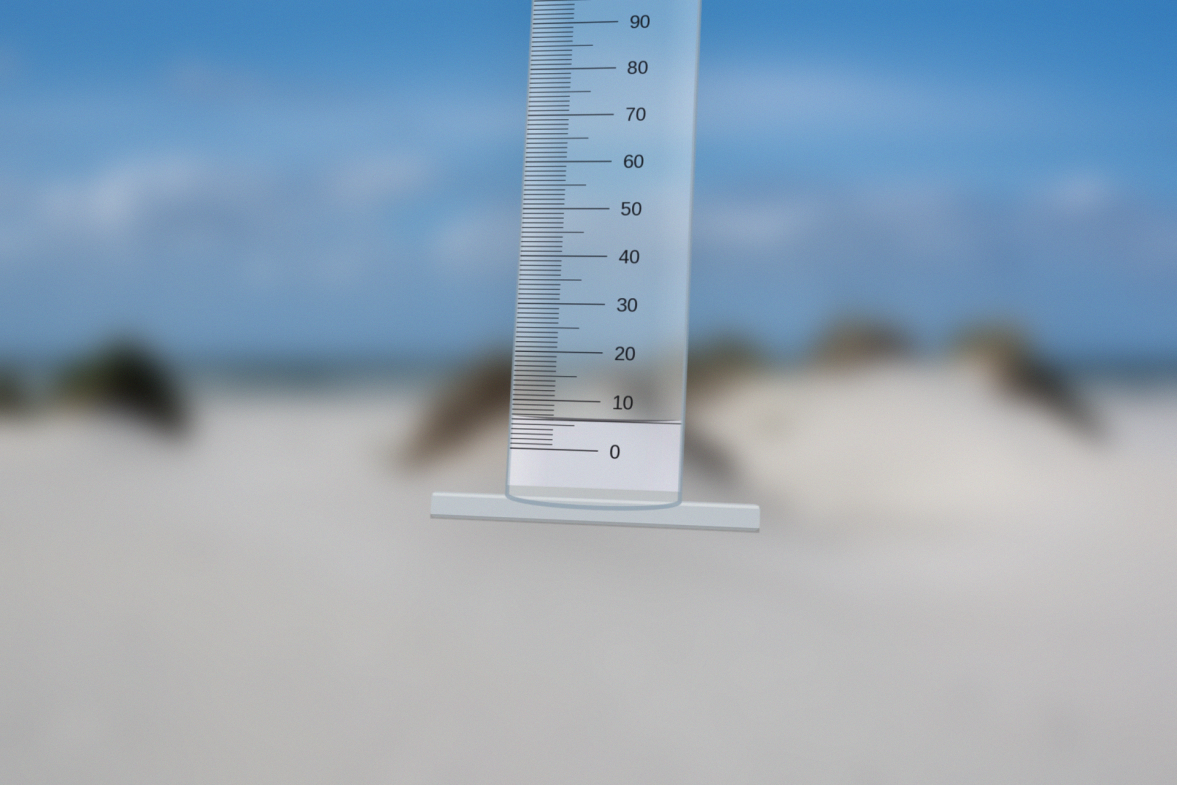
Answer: 6 mL
